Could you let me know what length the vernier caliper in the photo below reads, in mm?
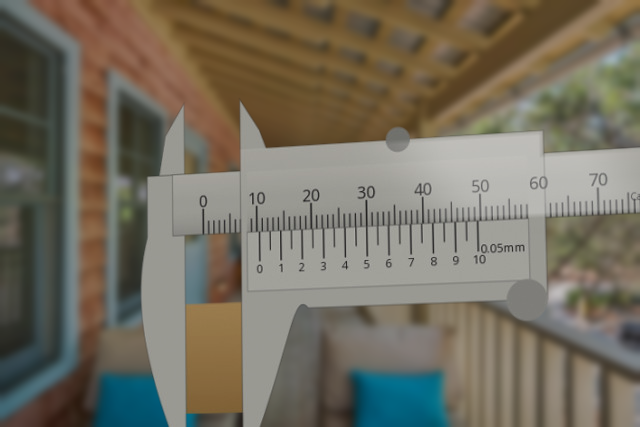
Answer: 10.5 mm
